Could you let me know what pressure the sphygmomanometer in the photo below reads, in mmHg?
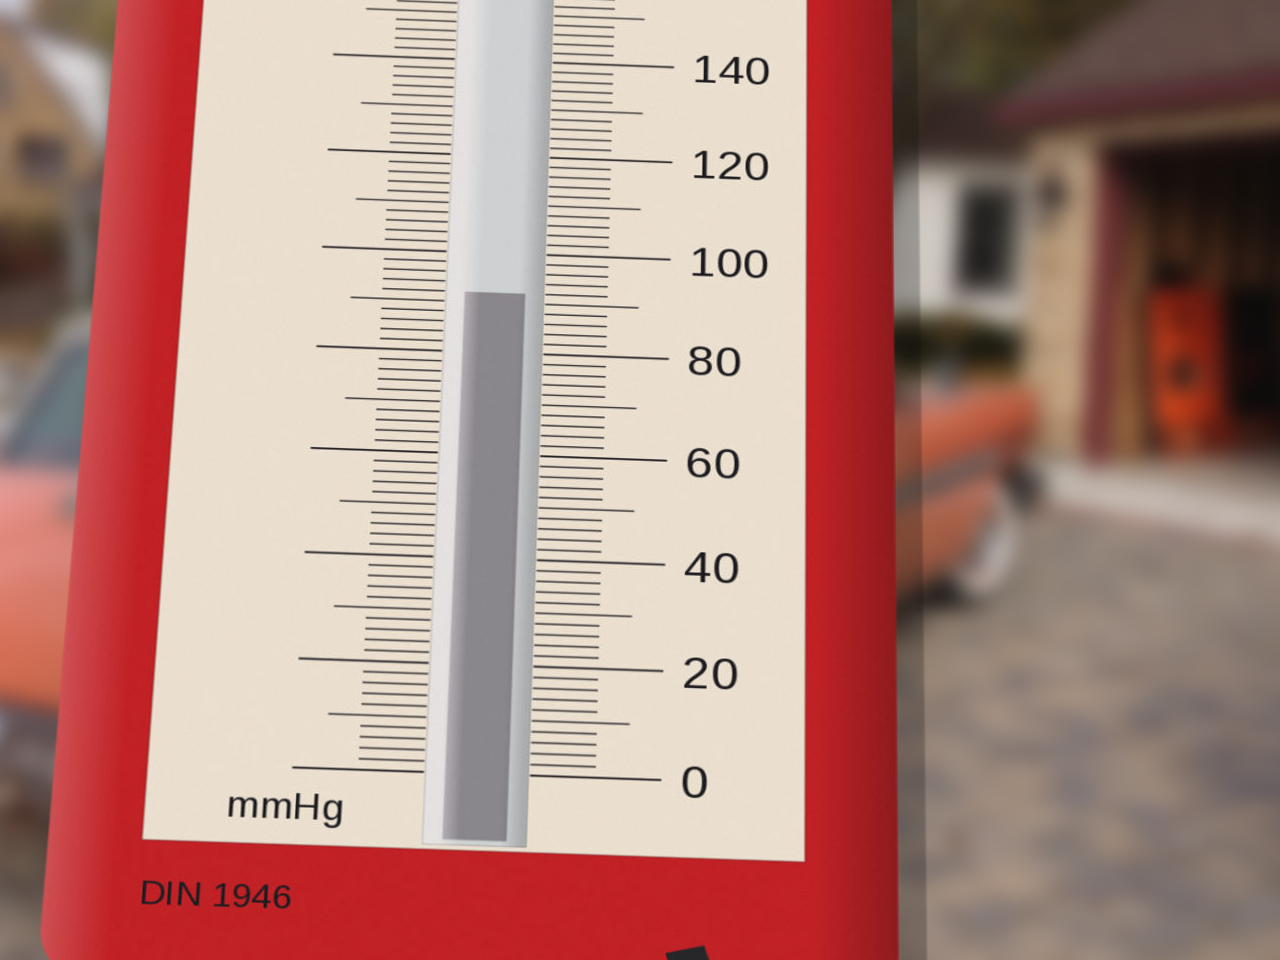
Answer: 92 mmHg
